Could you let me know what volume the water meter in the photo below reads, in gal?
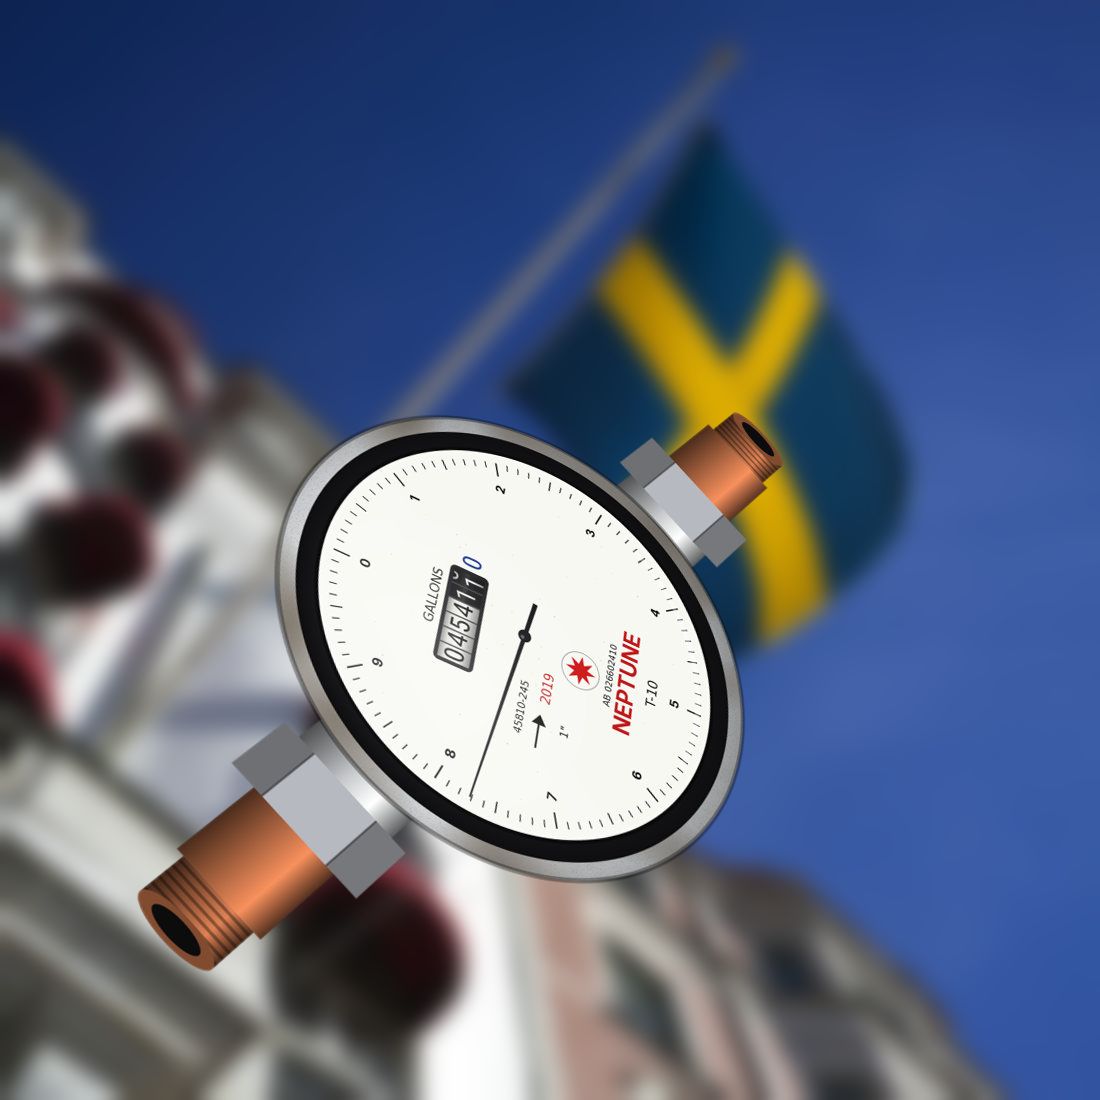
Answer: 454107.7 gal
